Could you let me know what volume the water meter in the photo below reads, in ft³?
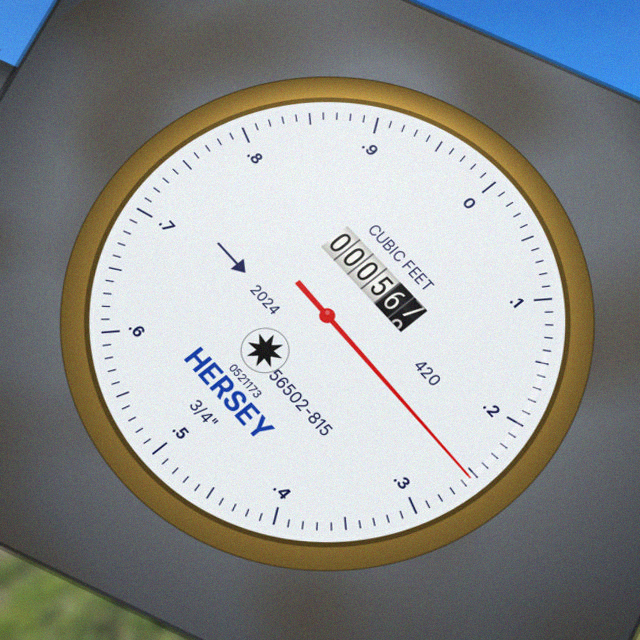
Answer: 567.25 ft³
